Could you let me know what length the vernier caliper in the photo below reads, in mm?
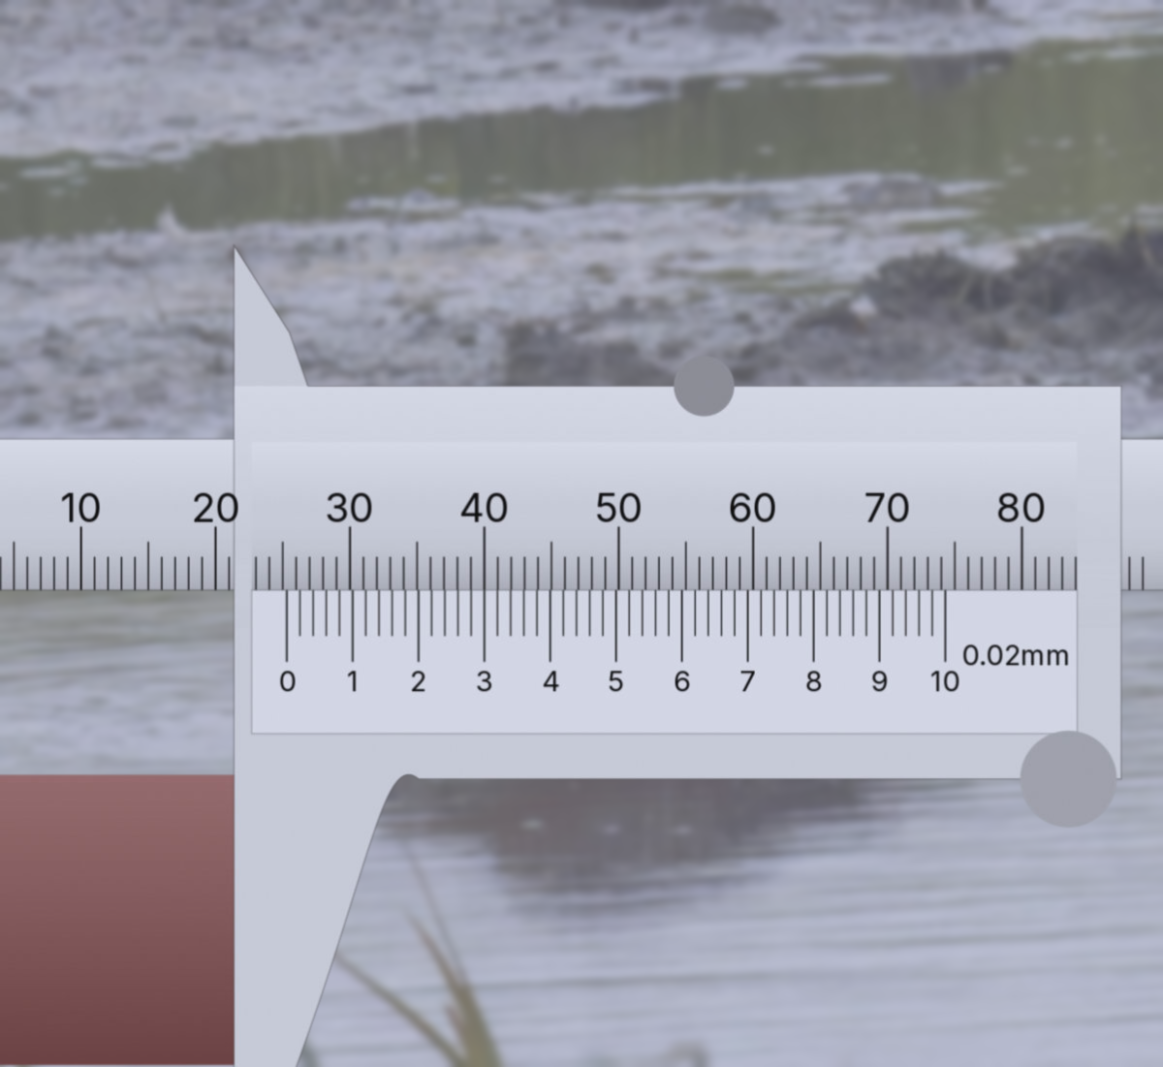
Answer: 25.3 mm
